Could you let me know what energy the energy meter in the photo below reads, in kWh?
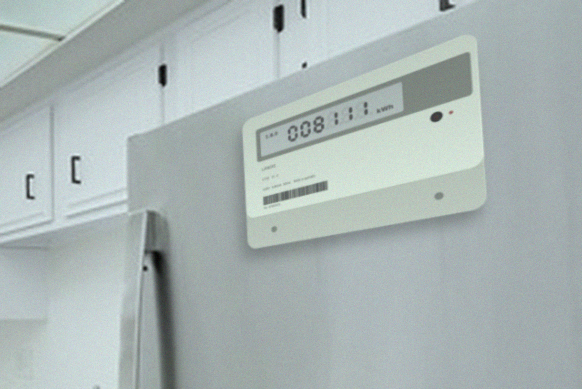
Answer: 8111 kWh
